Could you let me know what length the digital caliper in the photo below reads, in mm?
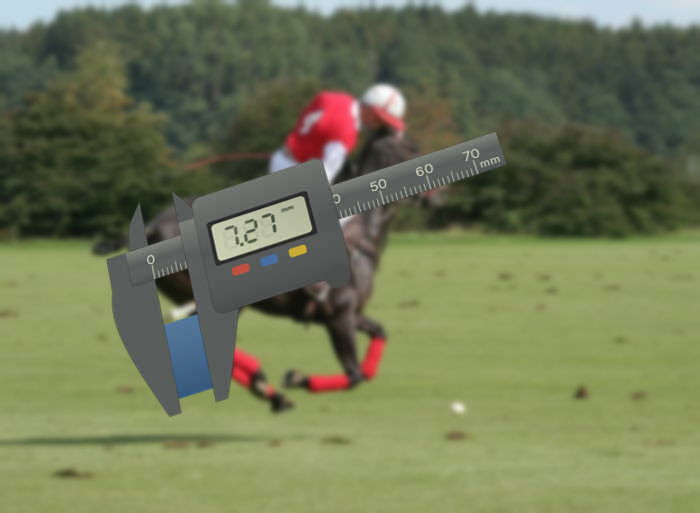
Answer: 7.27 mm
